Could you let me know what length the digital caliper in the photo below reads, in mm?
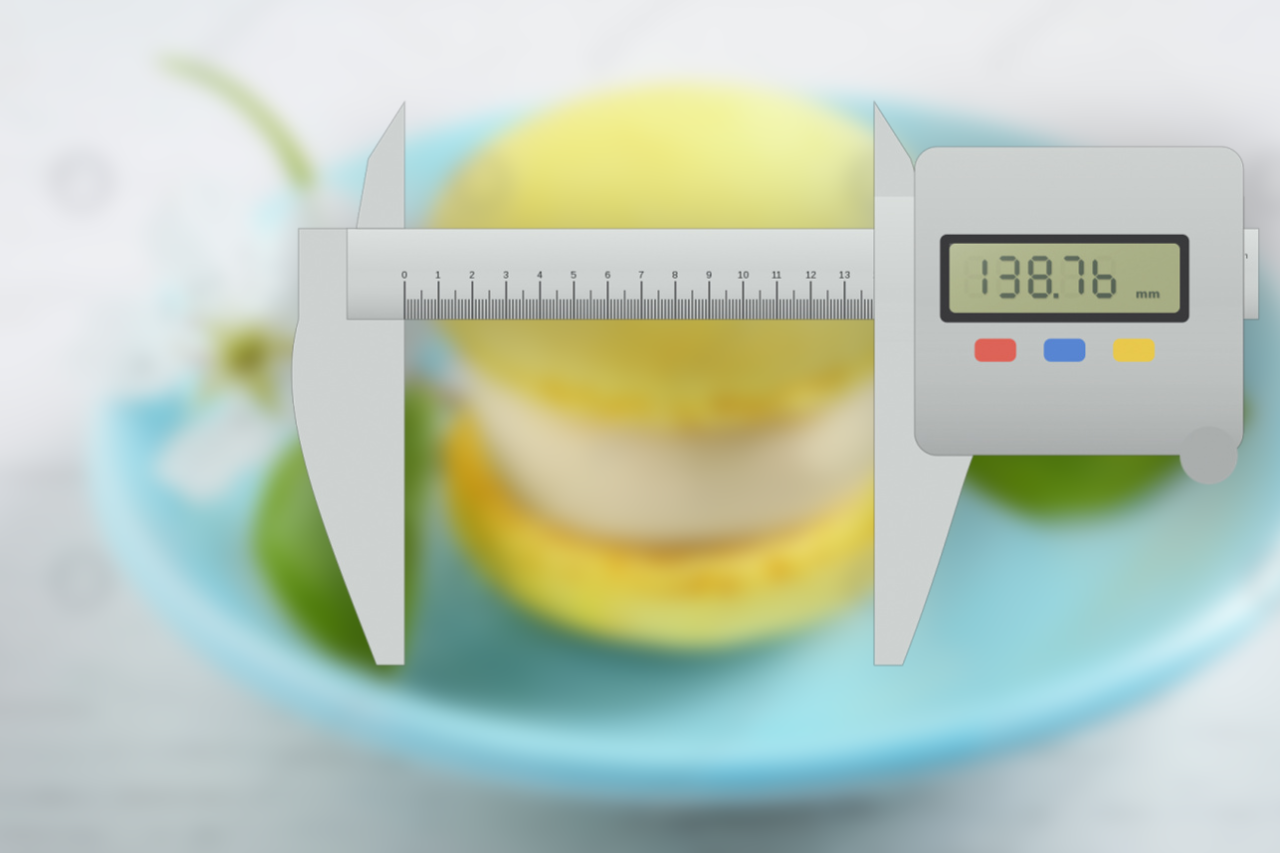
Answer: 138.76 mm
